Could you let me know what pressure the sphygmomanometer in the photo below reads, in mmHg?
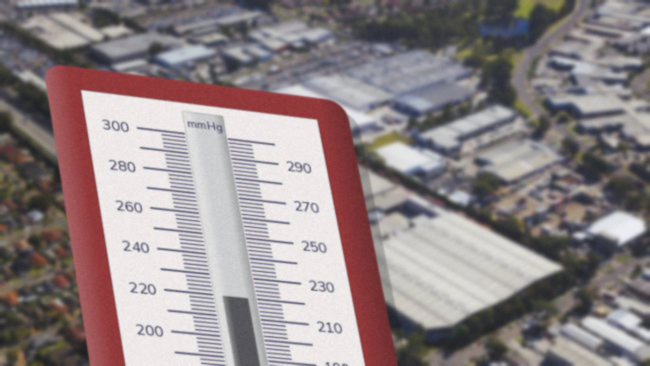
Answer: 220 mmHg
